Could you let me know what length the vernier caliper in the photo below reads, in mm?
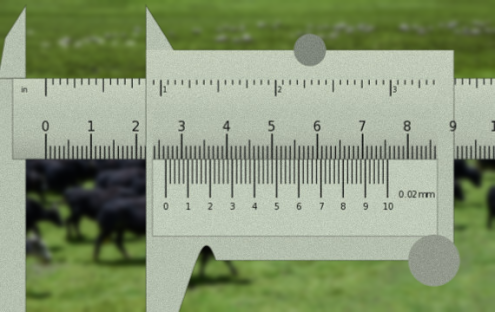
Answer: 26.5 mm
